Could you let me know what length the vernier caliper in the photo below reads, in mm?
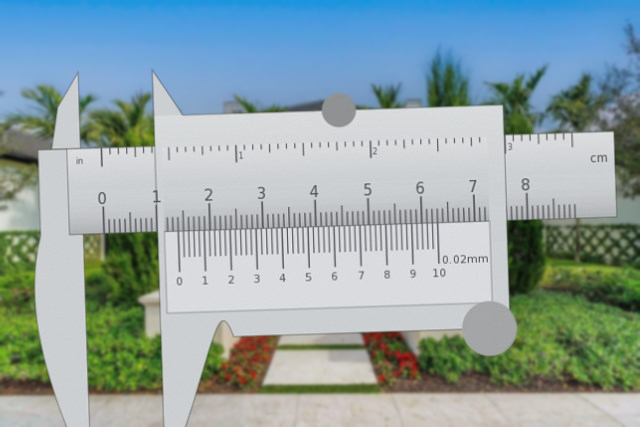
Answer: 14.0 mm
